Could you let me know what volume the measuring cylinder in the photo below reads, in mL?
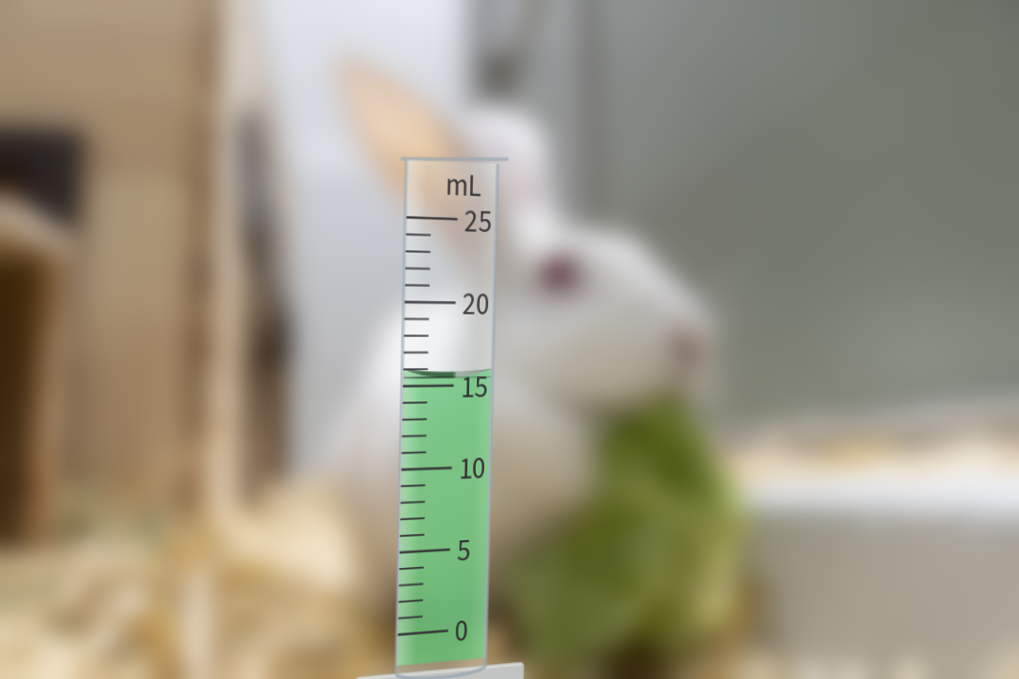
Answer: 15.5 mL
